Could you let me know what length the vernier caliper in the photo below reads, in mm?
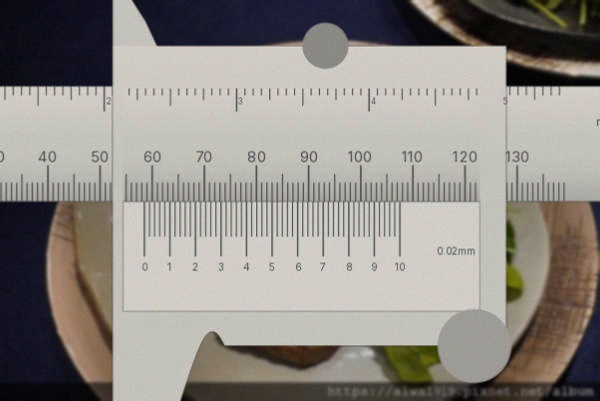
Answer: 58.5 mm
